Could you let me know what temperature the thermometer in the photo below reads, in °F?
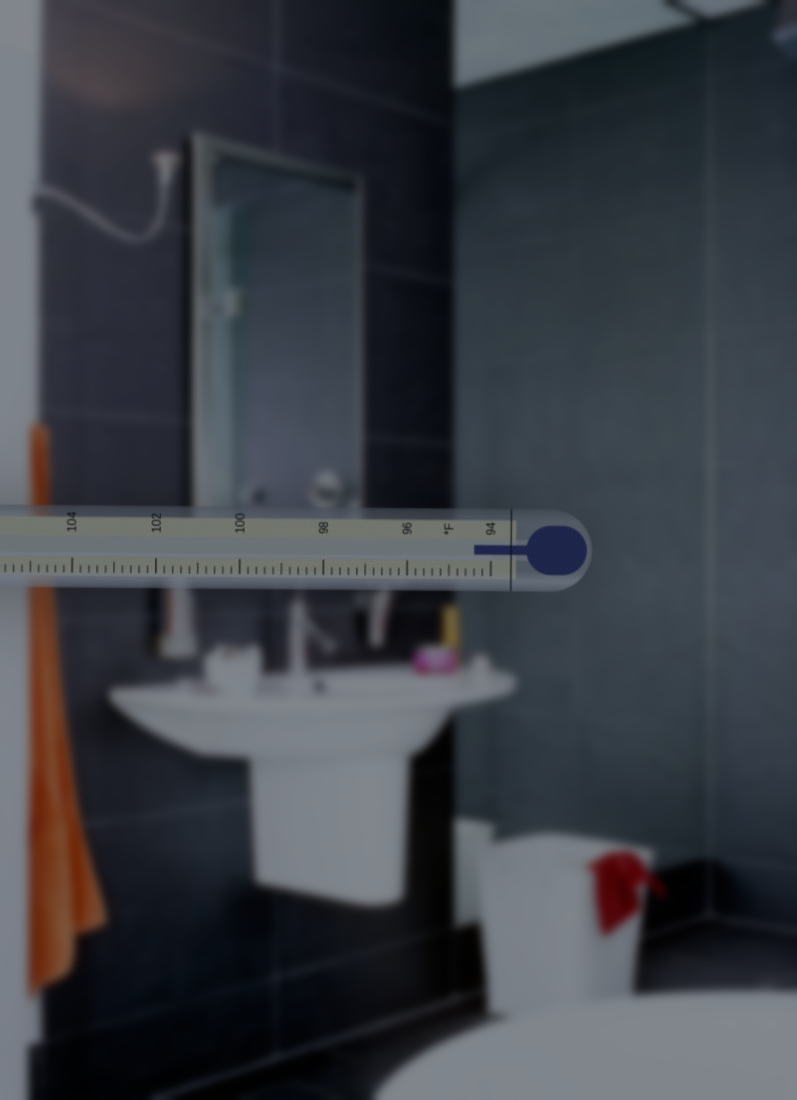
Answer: 94.4 °F
